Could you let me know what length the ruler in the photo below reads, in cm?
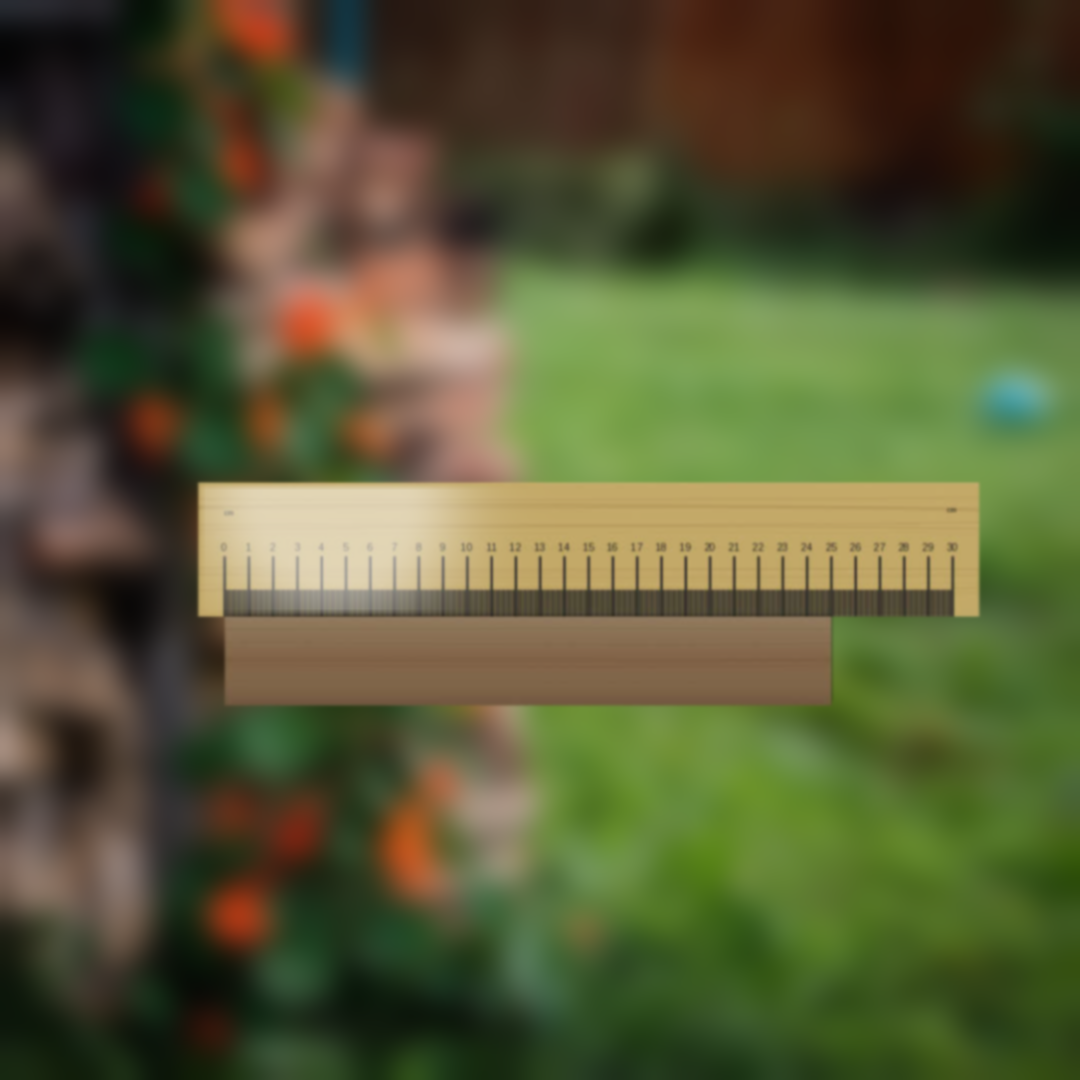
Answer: 25 cm
